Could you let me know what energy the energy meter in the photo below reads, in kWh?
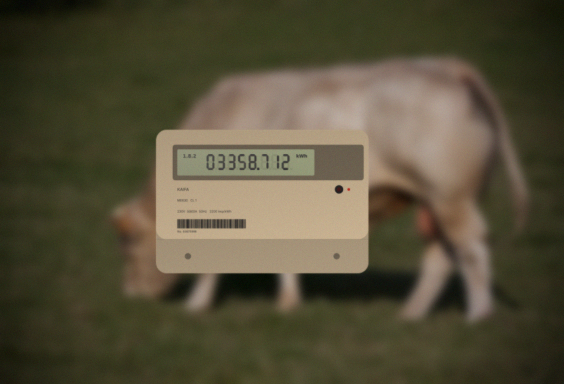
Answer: 3358.712 kWh
